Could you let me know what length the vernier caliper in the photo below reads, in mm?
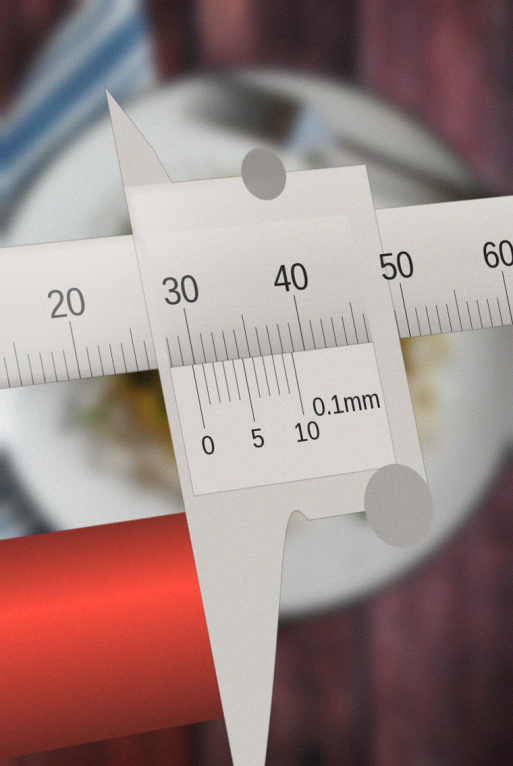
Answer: 29.8 mm
